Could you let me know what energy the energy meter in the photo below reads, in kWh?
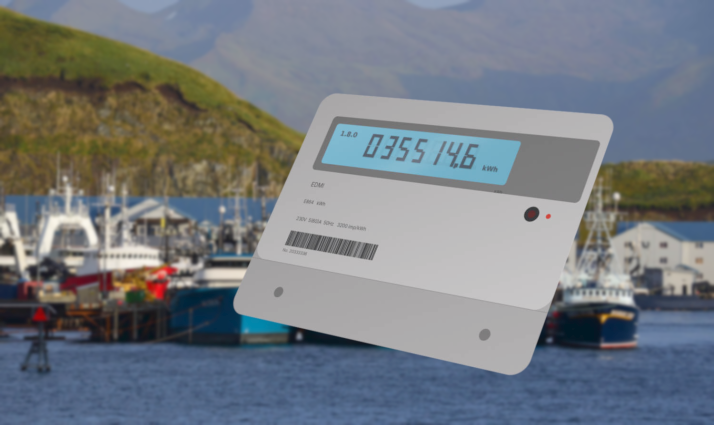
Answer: 35514.6 kWh
